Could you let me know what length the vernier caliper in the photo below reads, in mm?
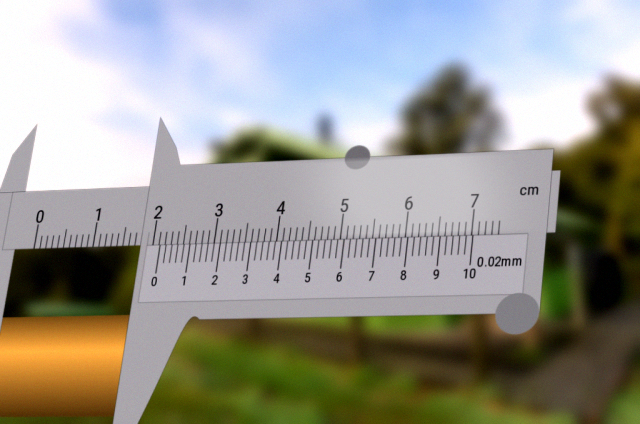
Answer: 21.2 mm
